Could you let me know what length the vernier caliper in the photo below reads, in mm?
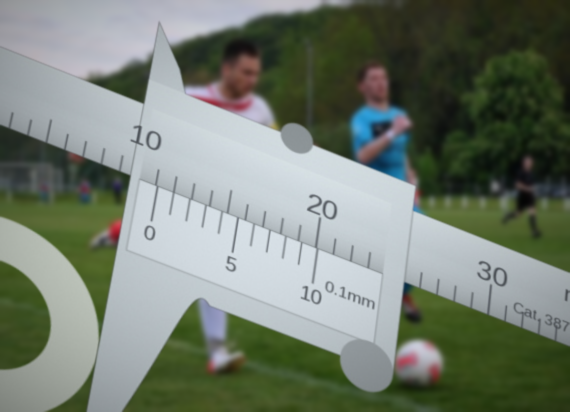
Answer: 11.1 mm
